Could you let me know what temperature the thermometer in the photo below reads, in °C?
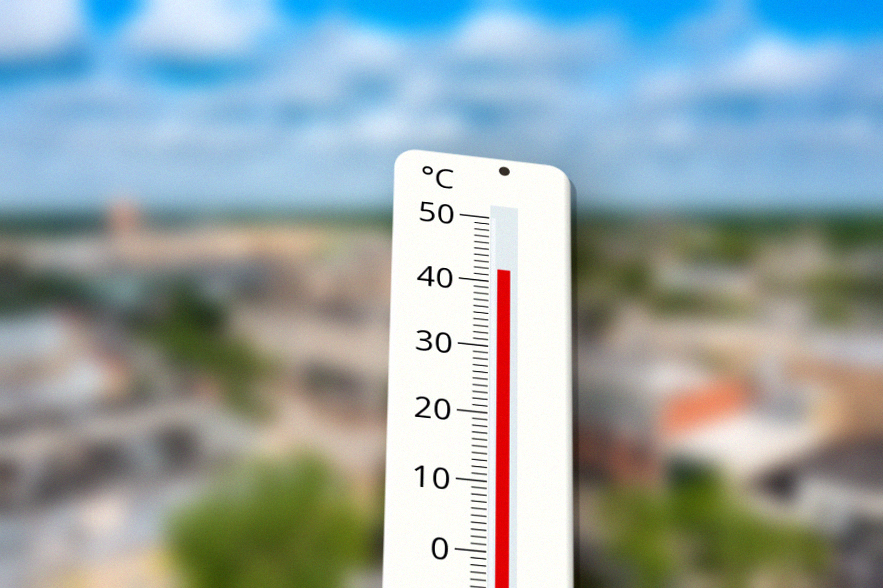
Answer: 42 °C
